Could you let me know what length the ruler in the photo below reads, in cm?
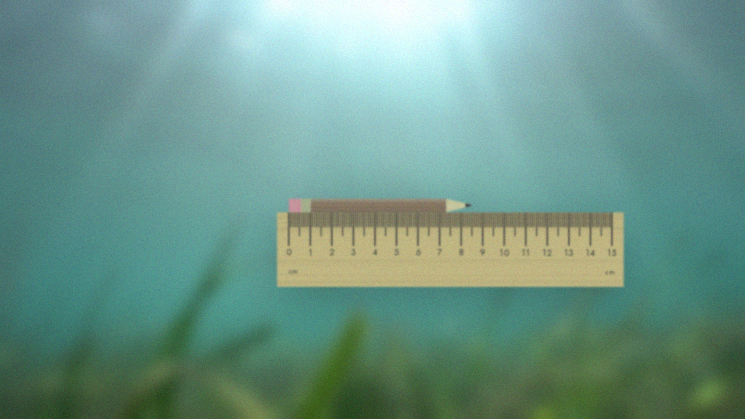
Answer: 8.5 cm
